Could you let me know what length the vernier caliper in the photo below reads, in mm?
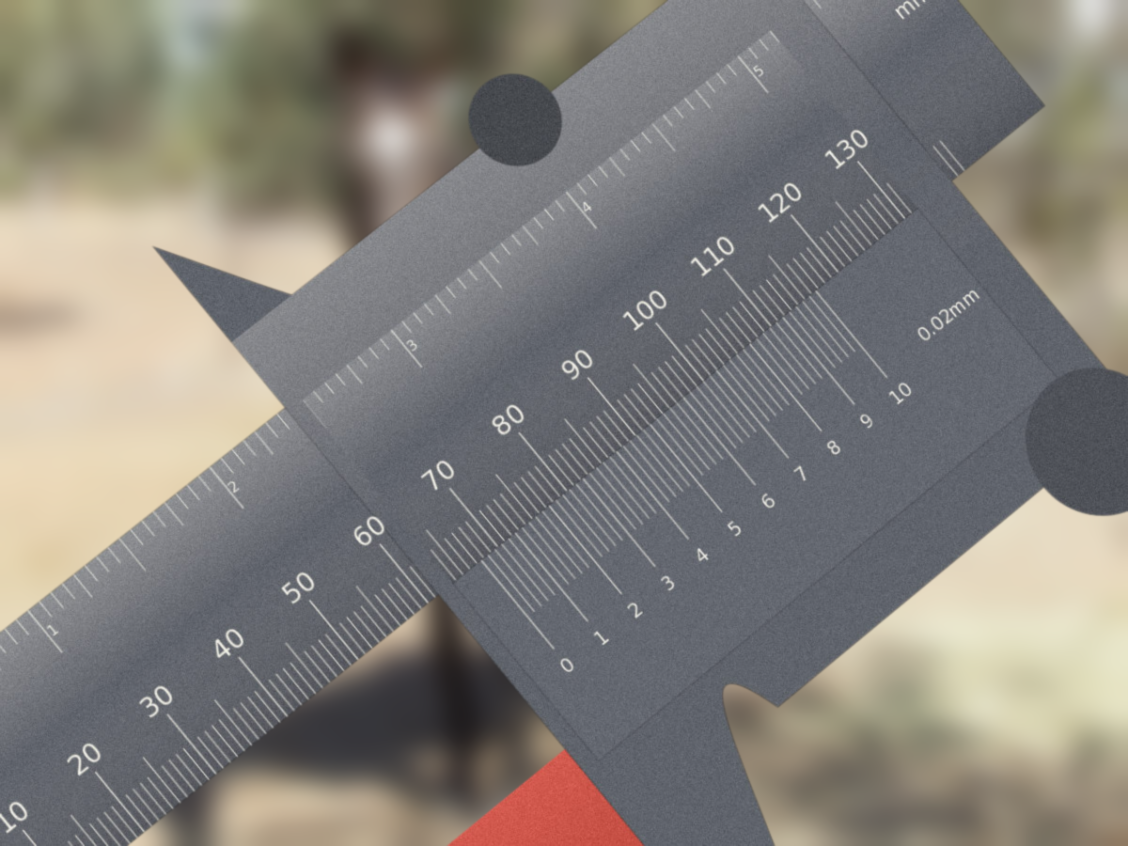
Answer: 67.6 mm
